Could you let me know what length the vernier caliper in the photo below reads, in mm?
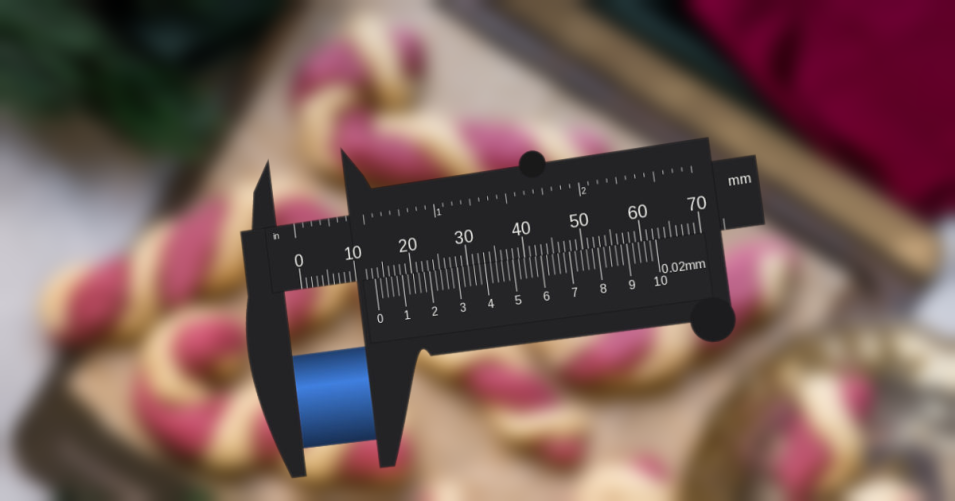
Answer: 13.4 mm
